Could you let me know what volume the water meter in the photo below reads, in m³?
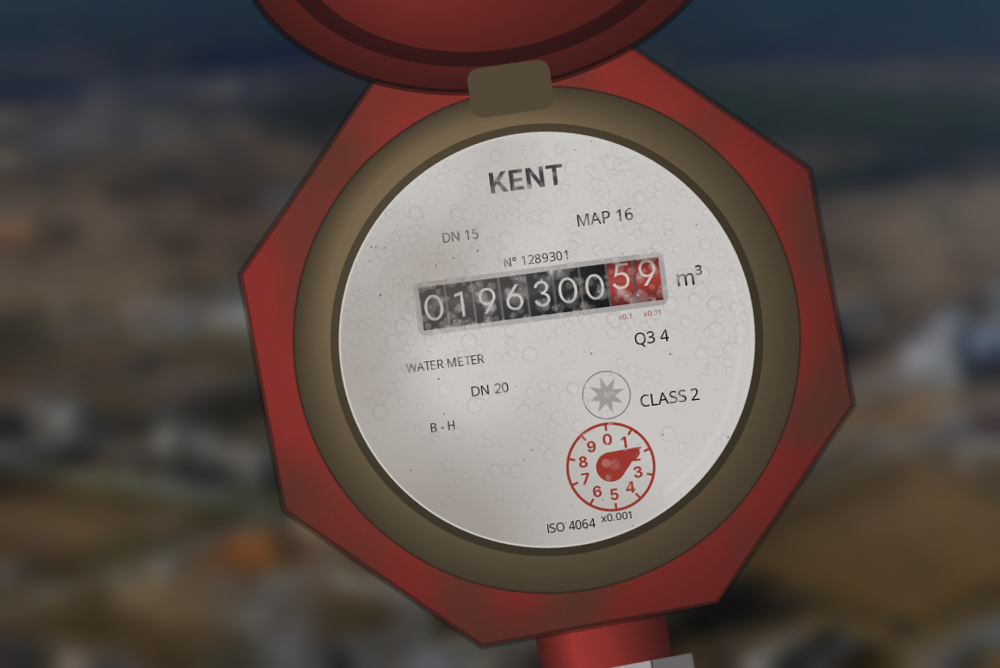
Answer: 196300.591 m³
